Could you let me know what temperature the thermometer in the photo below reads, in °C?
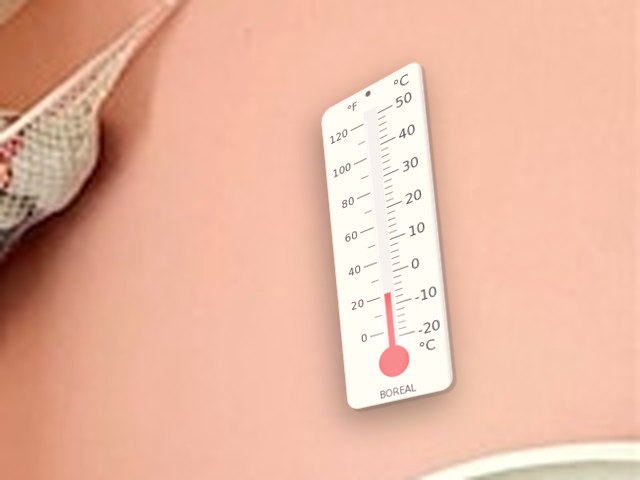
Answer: -6 °C
